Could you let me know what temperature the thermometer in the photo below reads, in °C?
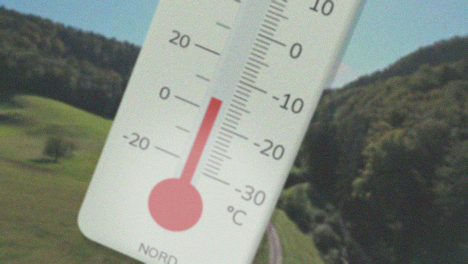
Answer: -15 °C
